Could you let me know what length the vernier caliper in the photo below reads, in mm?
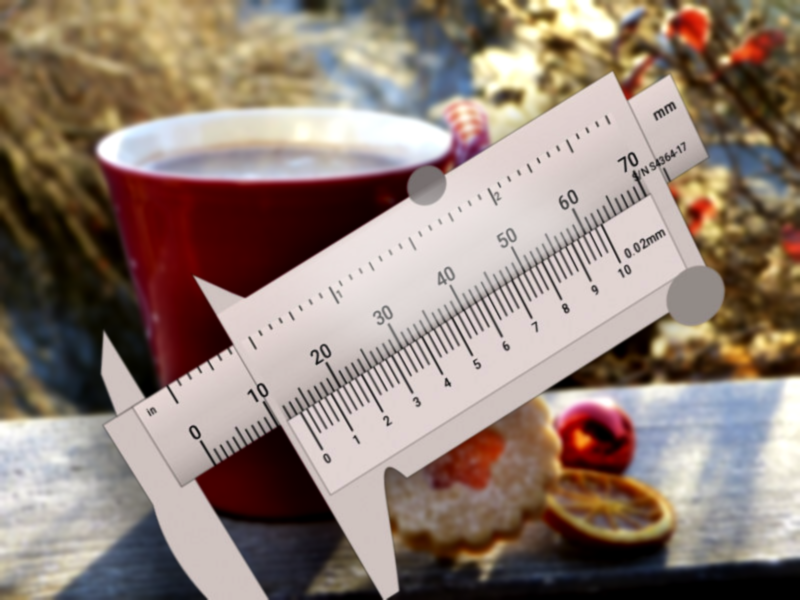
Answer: 13.6 mm
